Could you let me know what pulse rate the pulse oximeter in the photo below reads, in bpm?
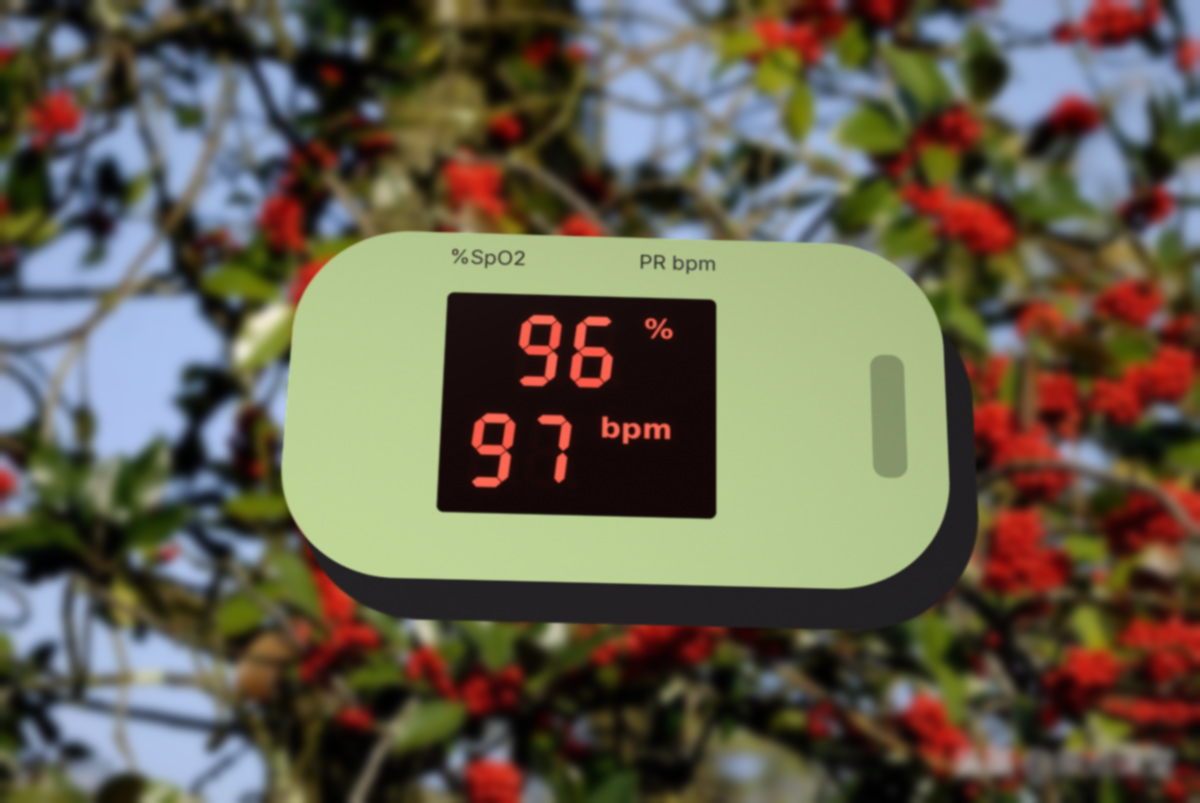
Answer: 97 bpm
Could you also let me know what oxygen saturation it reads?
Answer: 96 %
